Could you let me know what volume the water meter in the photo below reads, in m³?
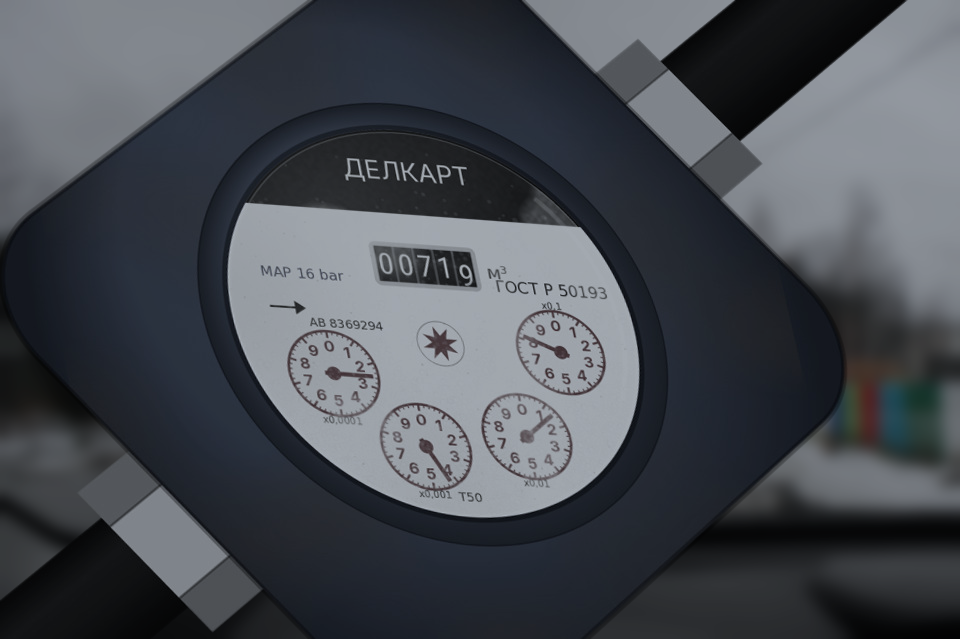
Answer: 718.8142 m³
